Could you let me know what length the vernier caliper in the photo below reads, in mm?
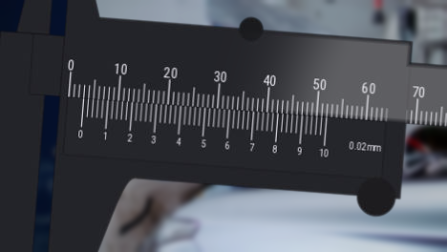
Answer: 3.0 mm
